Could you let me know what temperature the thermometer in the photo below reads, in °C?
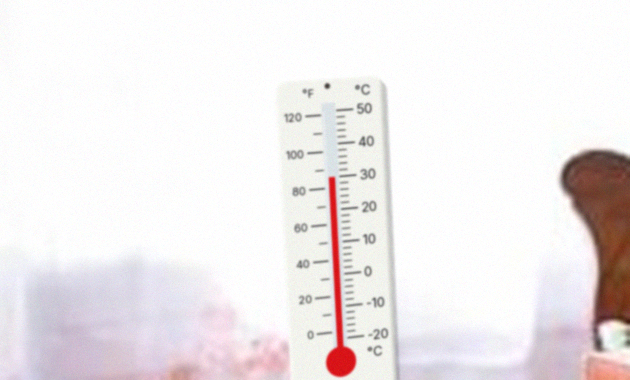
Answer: 30 °C
